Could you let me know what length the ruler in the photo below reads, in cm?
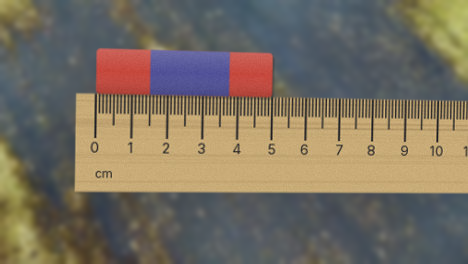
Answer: 5 cm
